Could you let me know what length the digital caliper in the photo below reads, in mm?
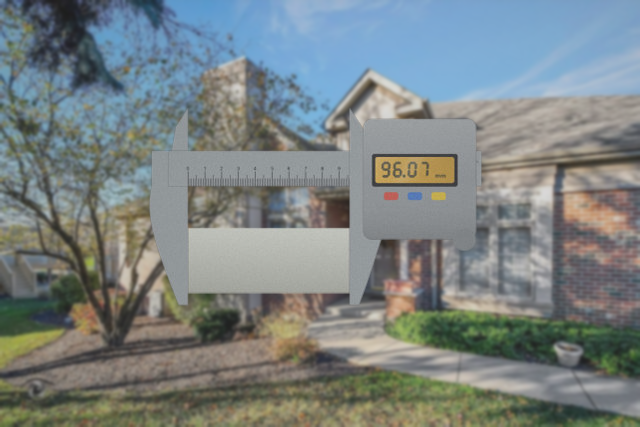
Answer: 96.07 mm
